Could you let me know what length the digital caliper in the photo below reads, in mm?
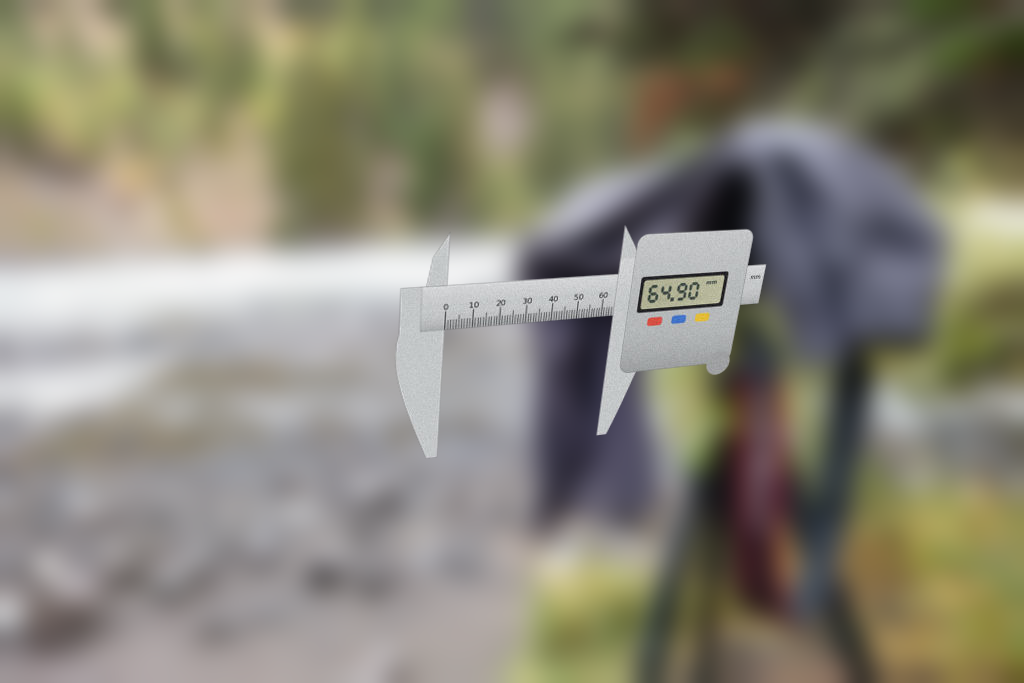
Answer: 64.90 mm
